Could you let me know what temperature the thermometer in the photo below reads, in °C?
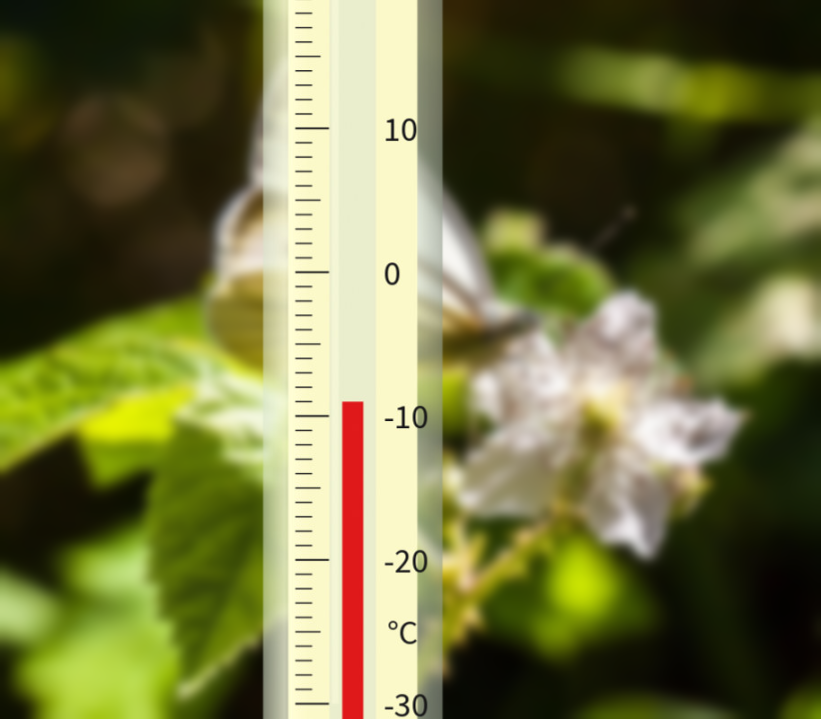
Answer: -9 °C
